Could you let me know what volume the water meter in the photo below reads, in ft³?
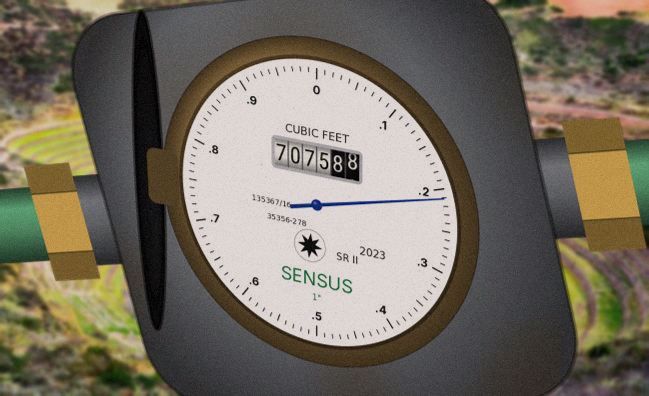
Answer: 707588.21 ft³
